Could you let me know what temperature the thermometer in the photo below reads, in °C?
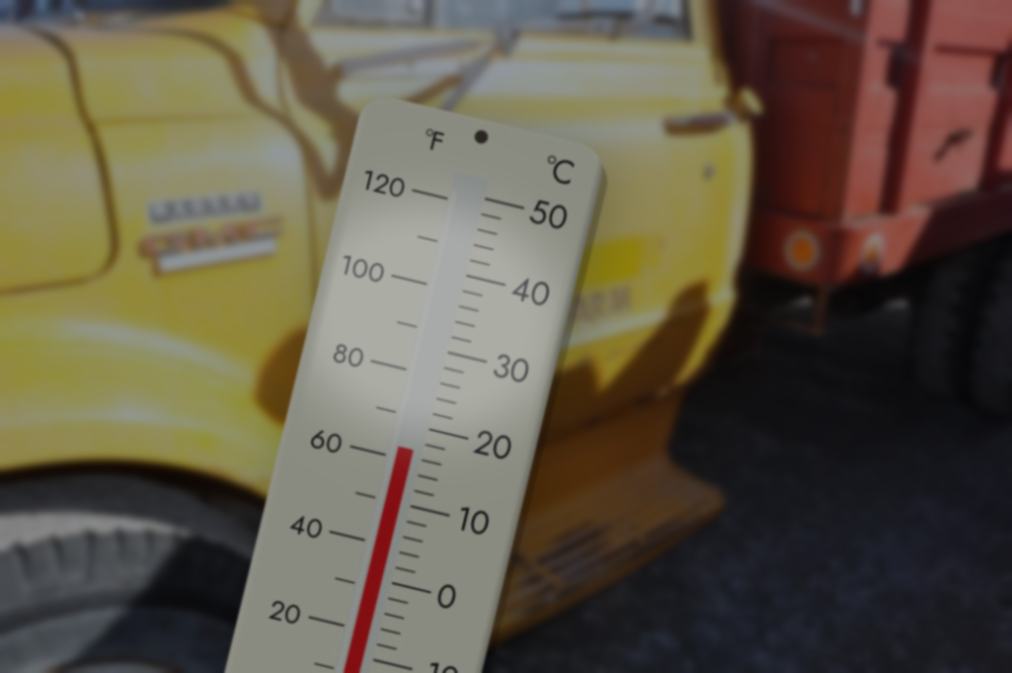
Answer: 17 °C
